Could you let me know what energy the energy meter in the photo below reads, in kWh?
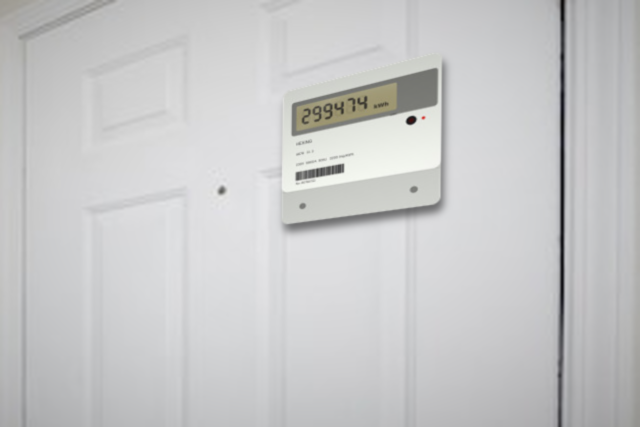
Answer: 299474 kWh
